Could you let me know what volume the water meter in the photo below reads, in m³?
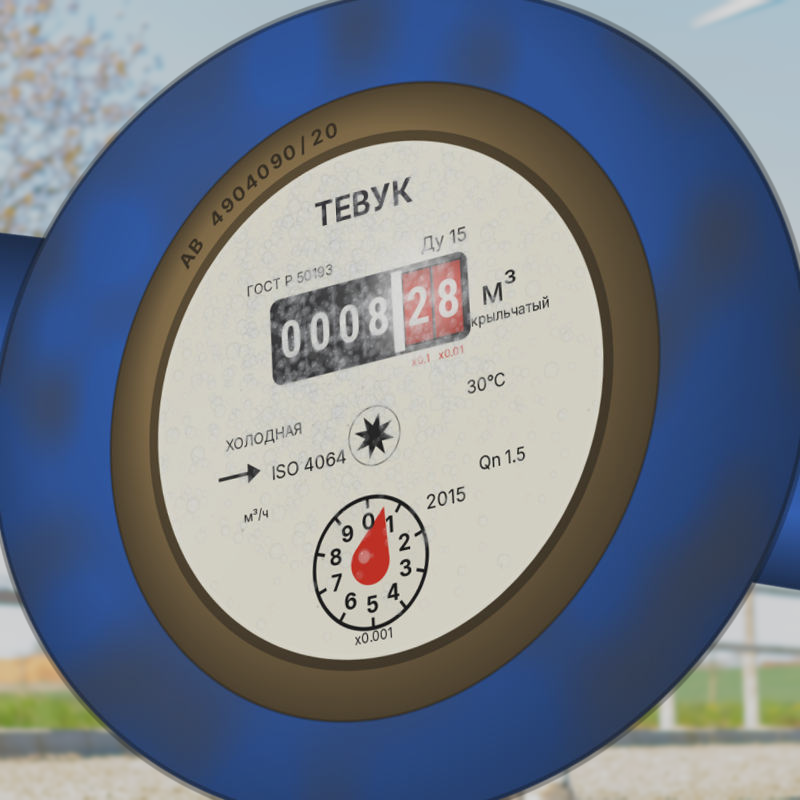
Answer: 8.280 m³
